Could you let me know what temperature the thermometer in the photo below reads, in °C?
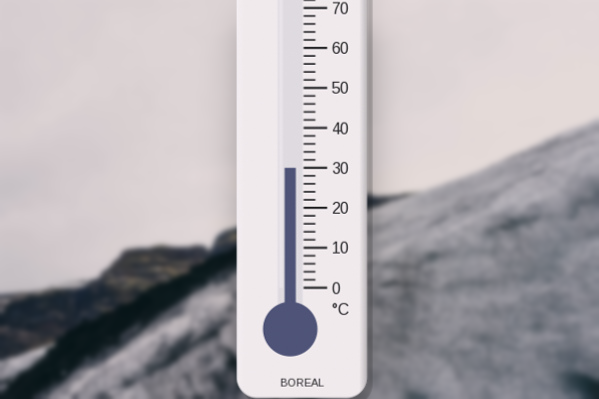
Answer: 30 °C
